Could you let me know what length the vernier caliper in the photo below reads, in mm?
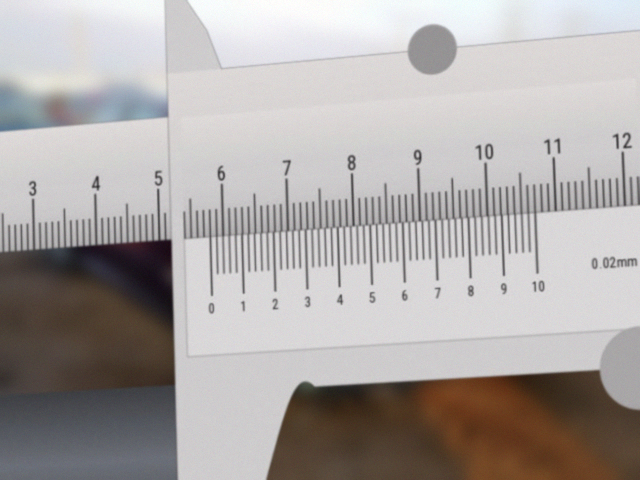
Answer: 58.0 mm
